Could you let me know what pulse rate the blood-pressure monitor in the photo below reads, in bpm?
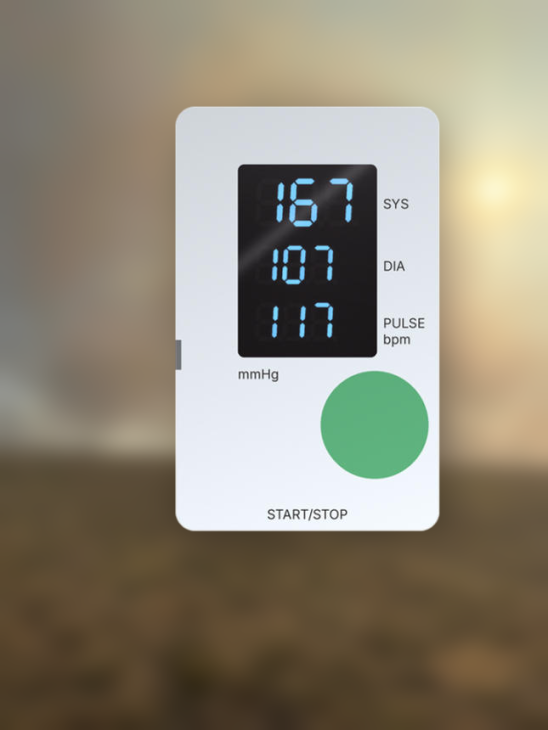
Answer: 117 bpm
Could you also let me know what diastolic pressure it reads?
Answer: 107 mmHg
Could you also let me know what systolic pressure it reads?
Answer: 167 mmHg
